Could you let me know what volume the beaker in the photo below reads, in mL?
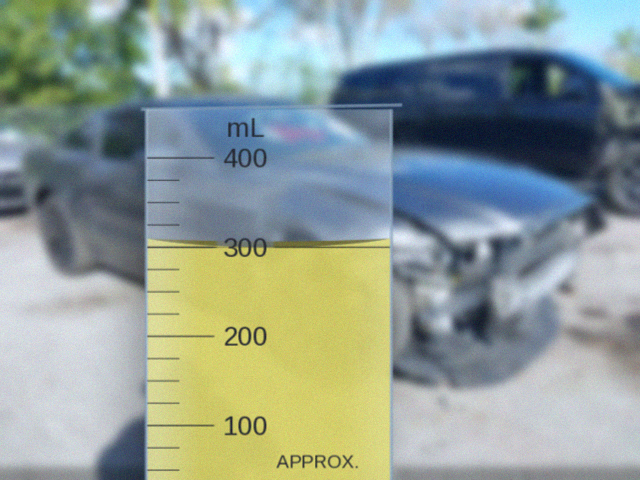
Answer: 300 mL
